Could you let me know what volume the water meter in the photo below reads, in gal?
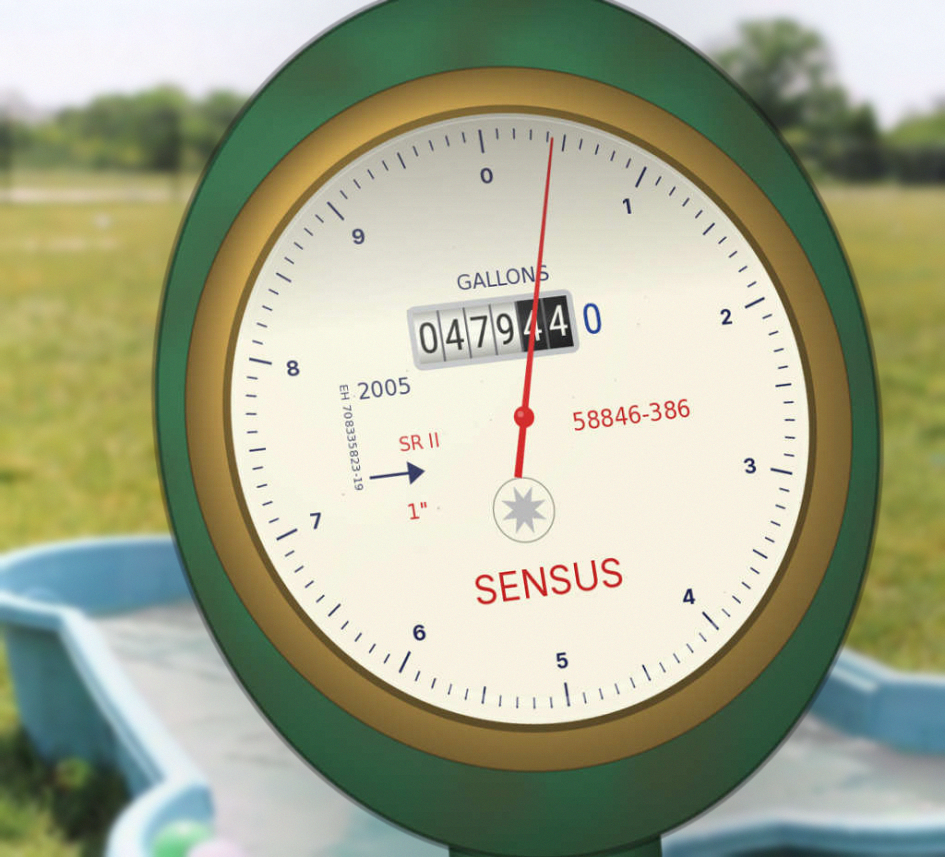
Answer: 479440.4 gal
